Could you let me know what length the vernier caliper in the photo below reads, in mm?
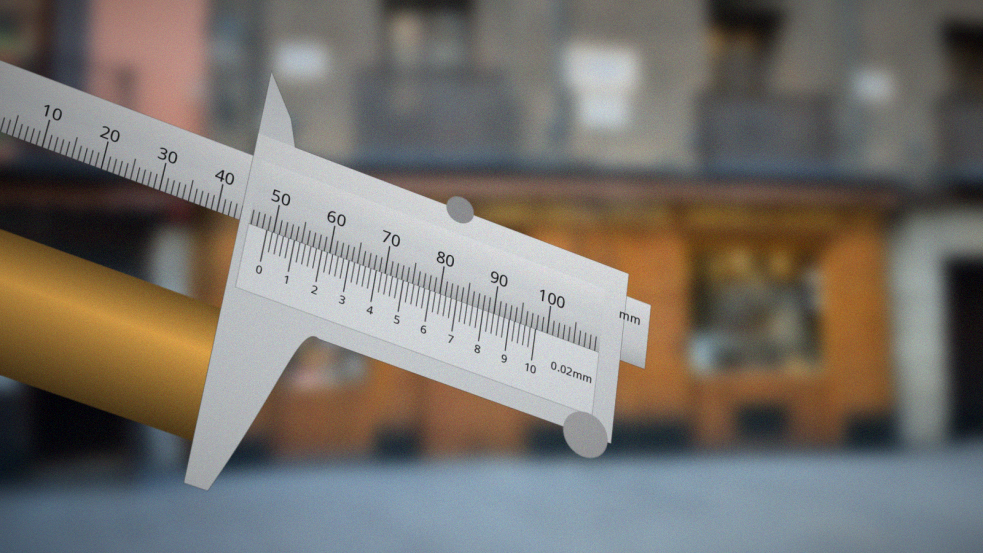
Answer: 48.8 mm
